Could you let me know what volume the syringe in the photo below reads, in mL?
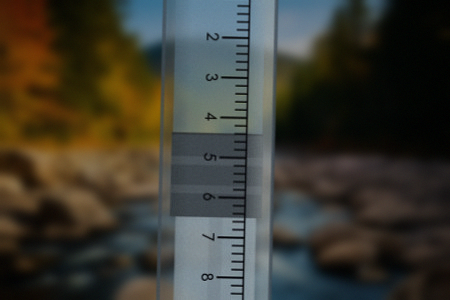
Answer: 4.4 mL
